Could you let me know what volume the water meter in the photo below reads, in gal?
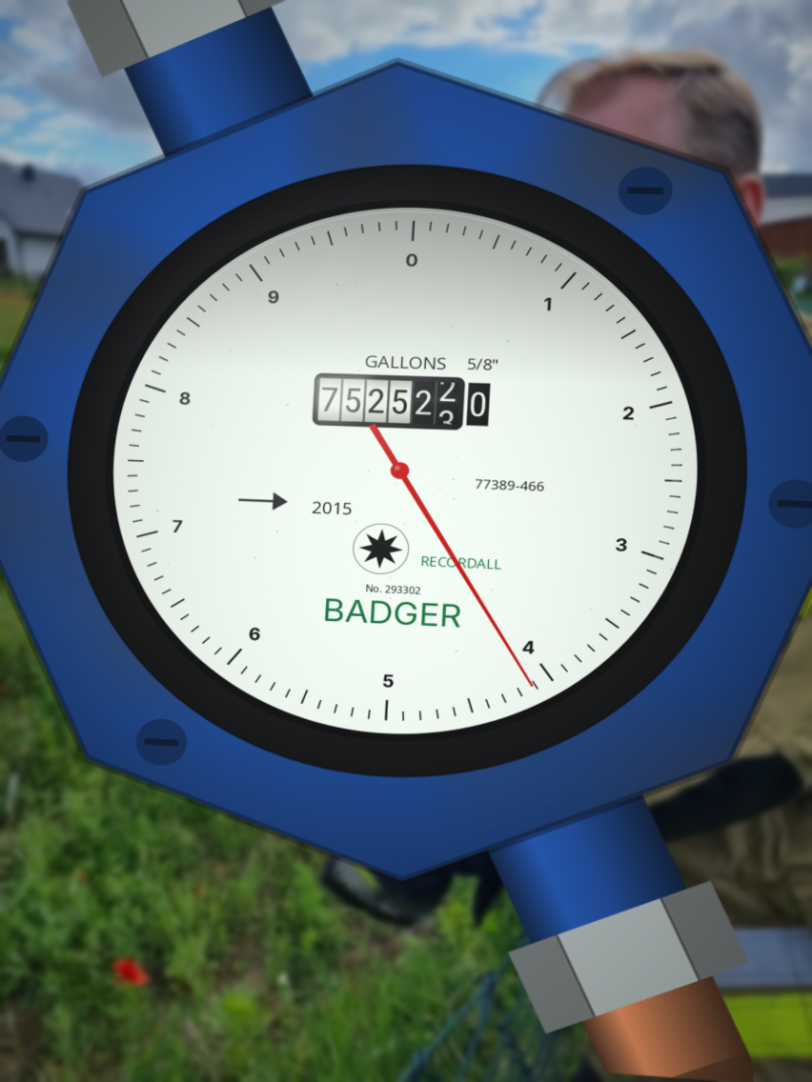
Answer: 7525224.1 gal
